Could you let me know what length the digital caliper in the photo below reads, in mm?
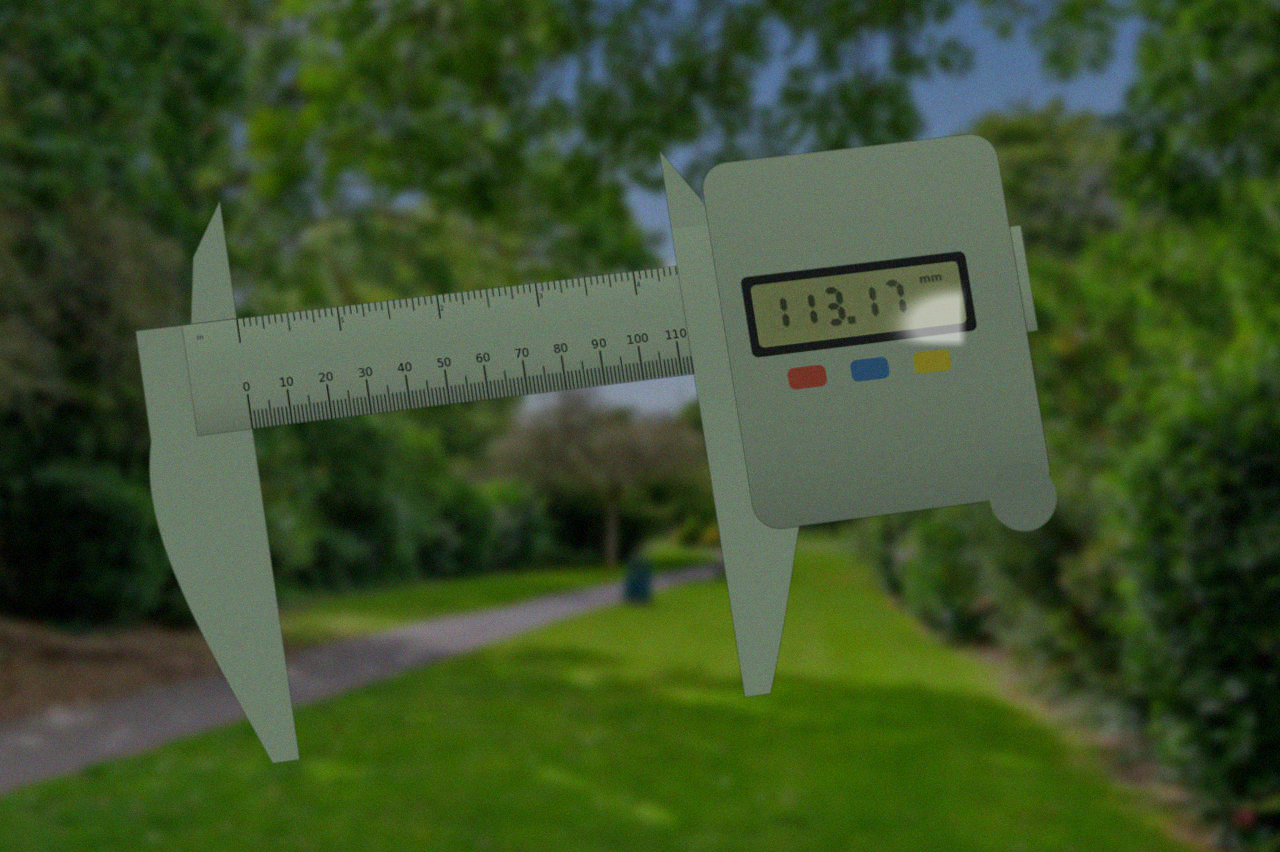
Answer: 113.17 mm
